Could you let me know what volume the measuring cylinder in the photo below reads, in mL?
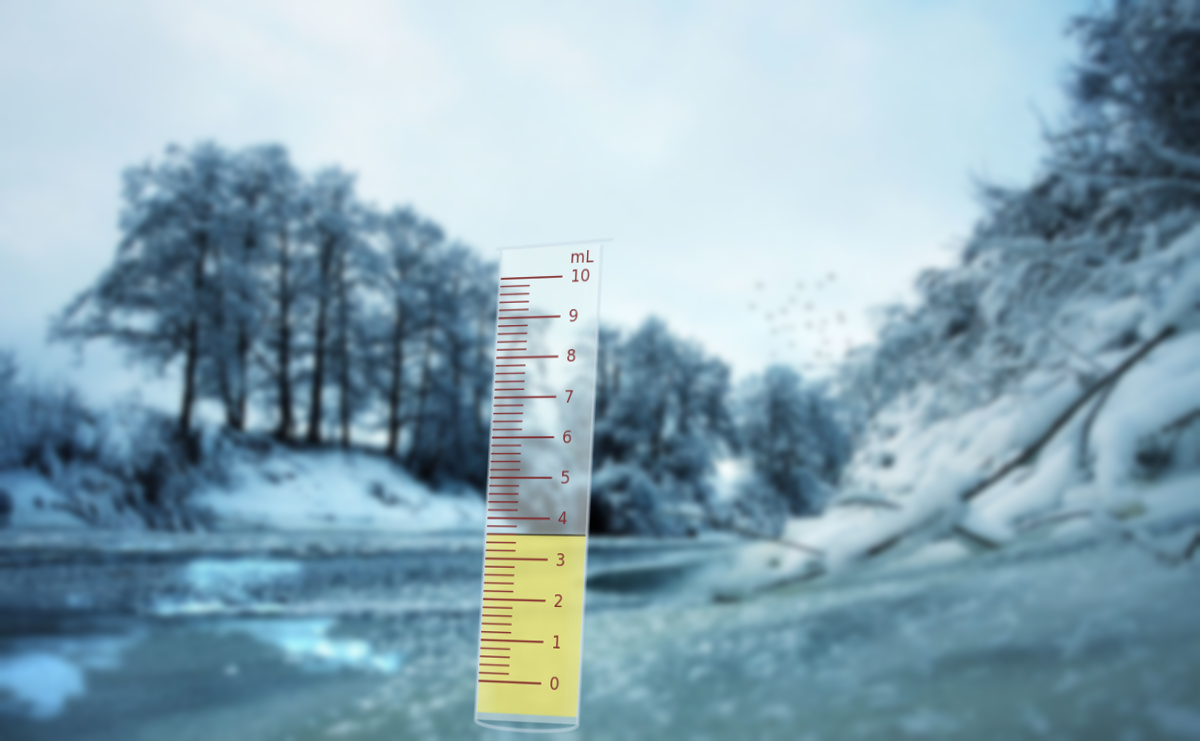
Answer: 3.6 mL
